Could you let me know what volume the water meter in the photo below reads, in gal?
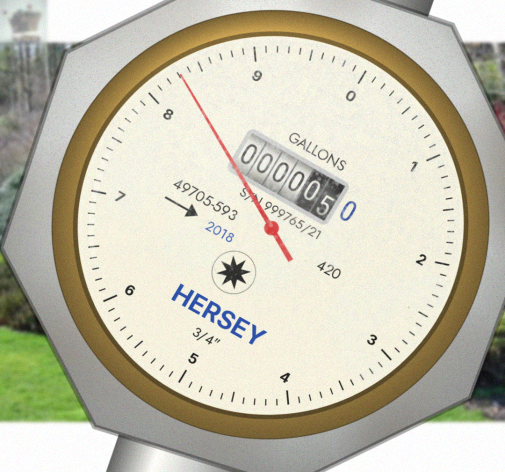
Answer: 48.3 gal
